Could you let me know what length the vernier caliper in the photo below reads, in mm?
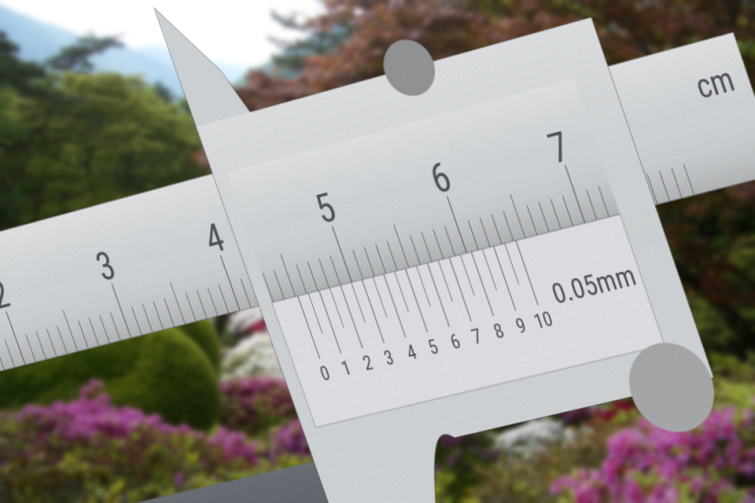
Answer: 45.2 mm
